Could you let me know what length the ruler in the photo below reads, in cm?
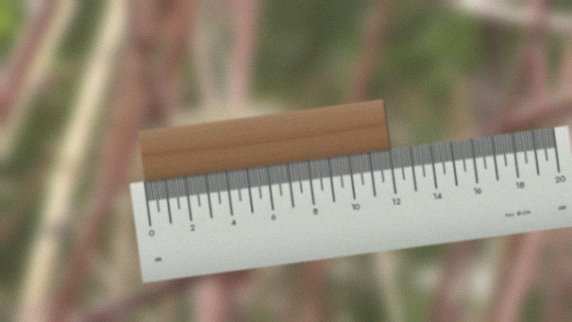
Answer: 12 cm
